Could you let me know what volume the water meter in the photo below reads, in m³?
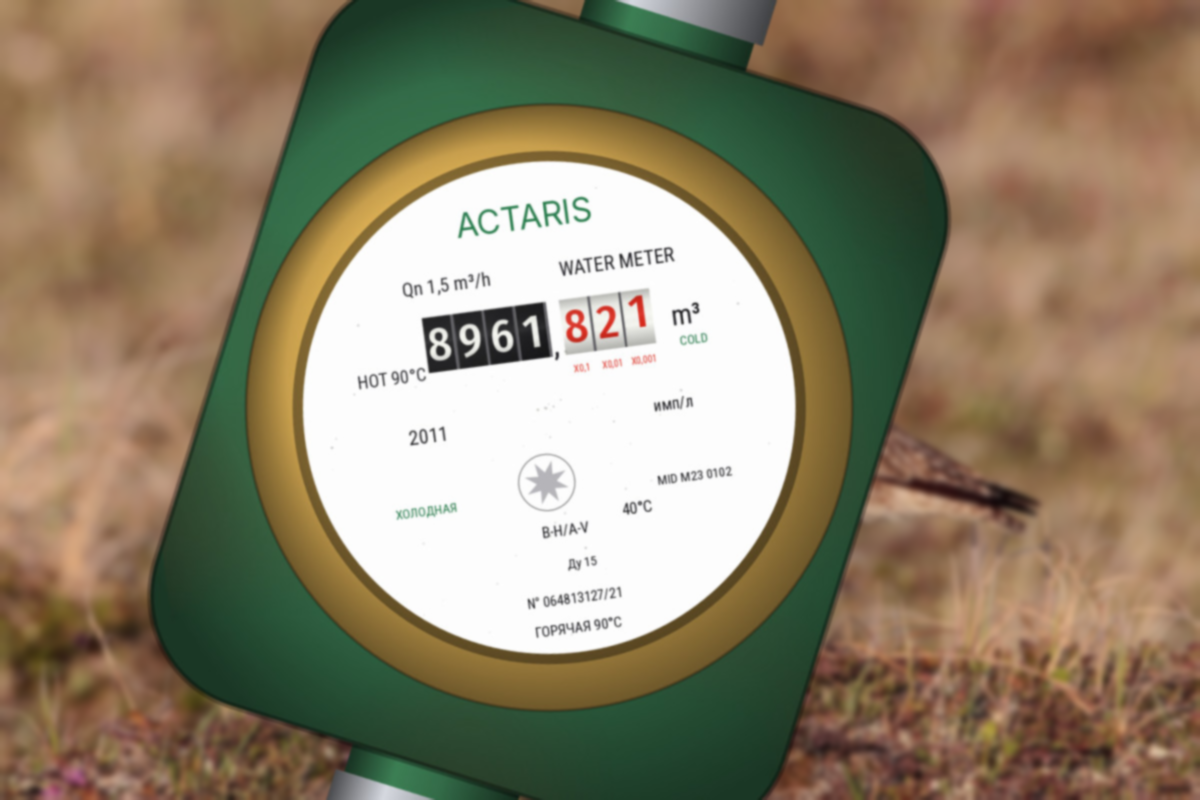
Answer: 8961.821 m³
